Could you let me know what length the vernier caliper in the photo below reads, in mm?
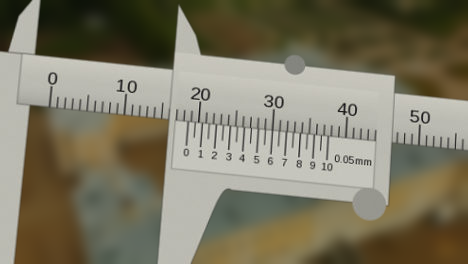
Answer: 18.6 mm
